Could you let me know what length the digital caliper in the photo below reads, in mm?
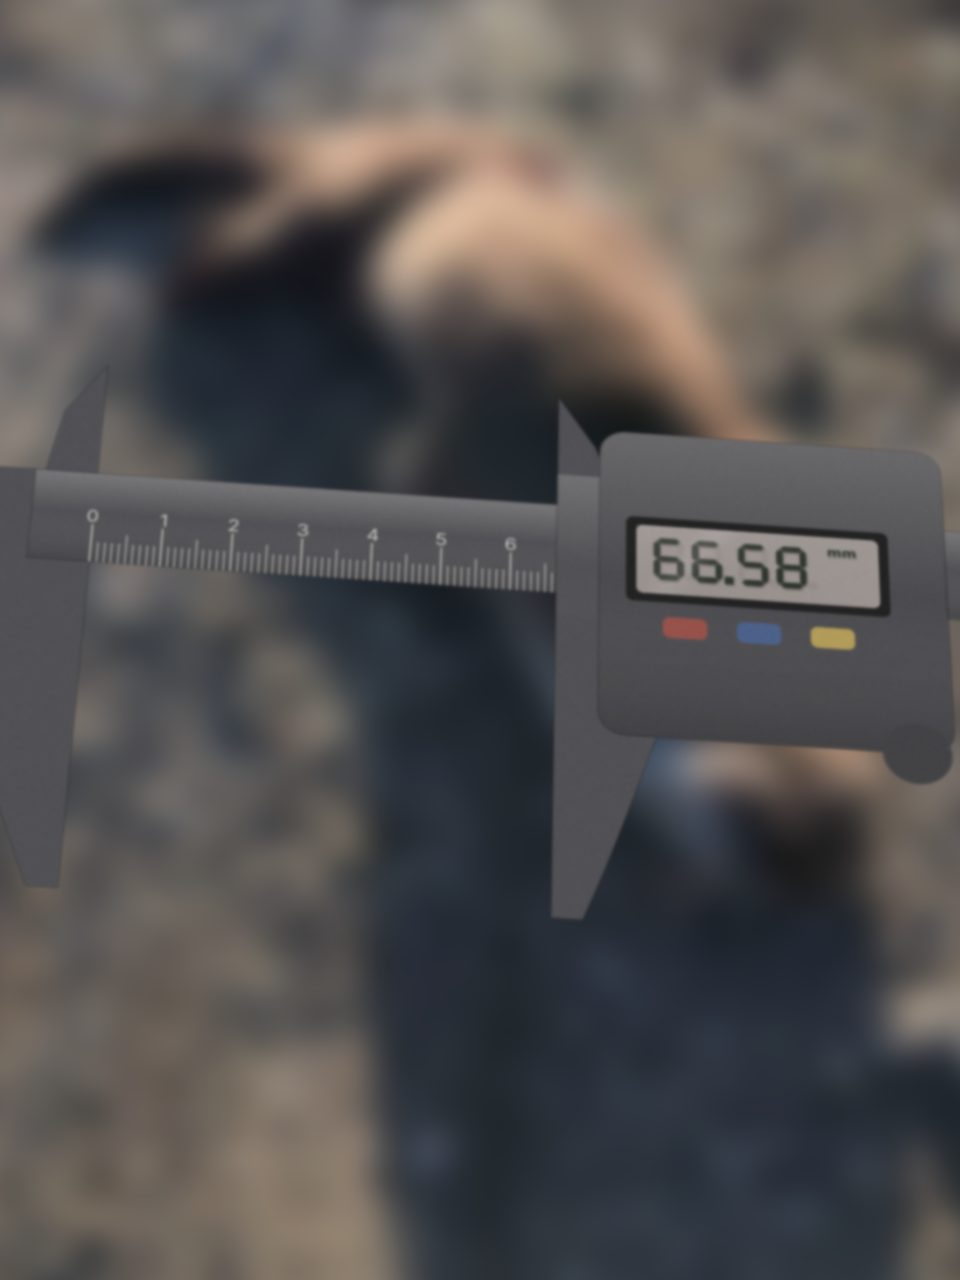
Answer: 66.58 mm
